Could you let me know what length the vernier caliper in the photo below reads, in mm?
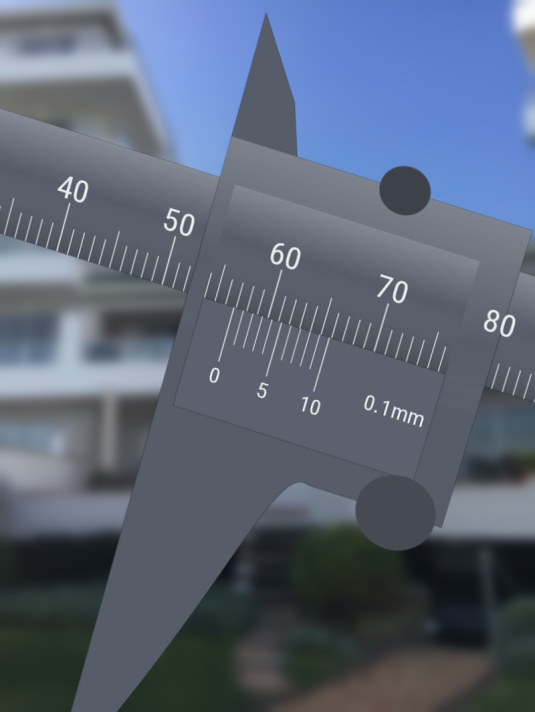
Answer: 56.8 mm
